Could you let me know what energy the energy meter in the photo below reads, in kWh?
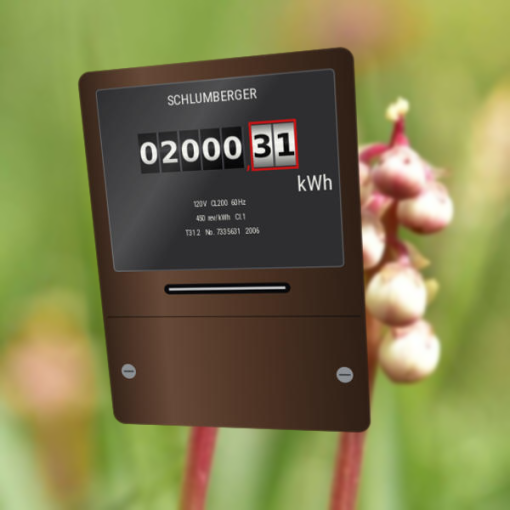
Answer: 2000.31 kWh
